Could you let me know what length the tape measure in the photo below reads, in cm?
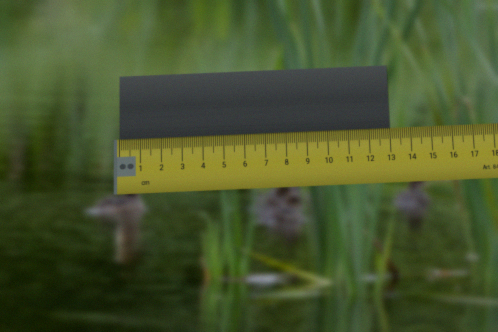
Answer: 13 cm
